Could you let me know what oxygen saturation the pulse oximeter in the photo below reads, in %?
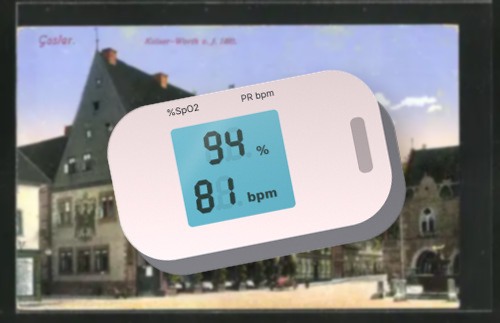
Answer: 94 %
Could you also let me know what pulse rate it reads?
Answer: 81 bpm
